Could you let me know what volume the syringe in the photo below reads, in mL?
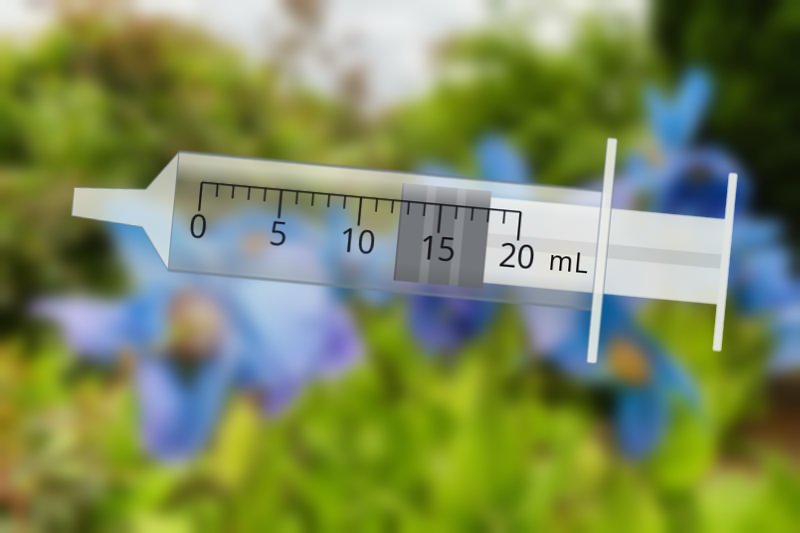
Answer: 12.5 mL
